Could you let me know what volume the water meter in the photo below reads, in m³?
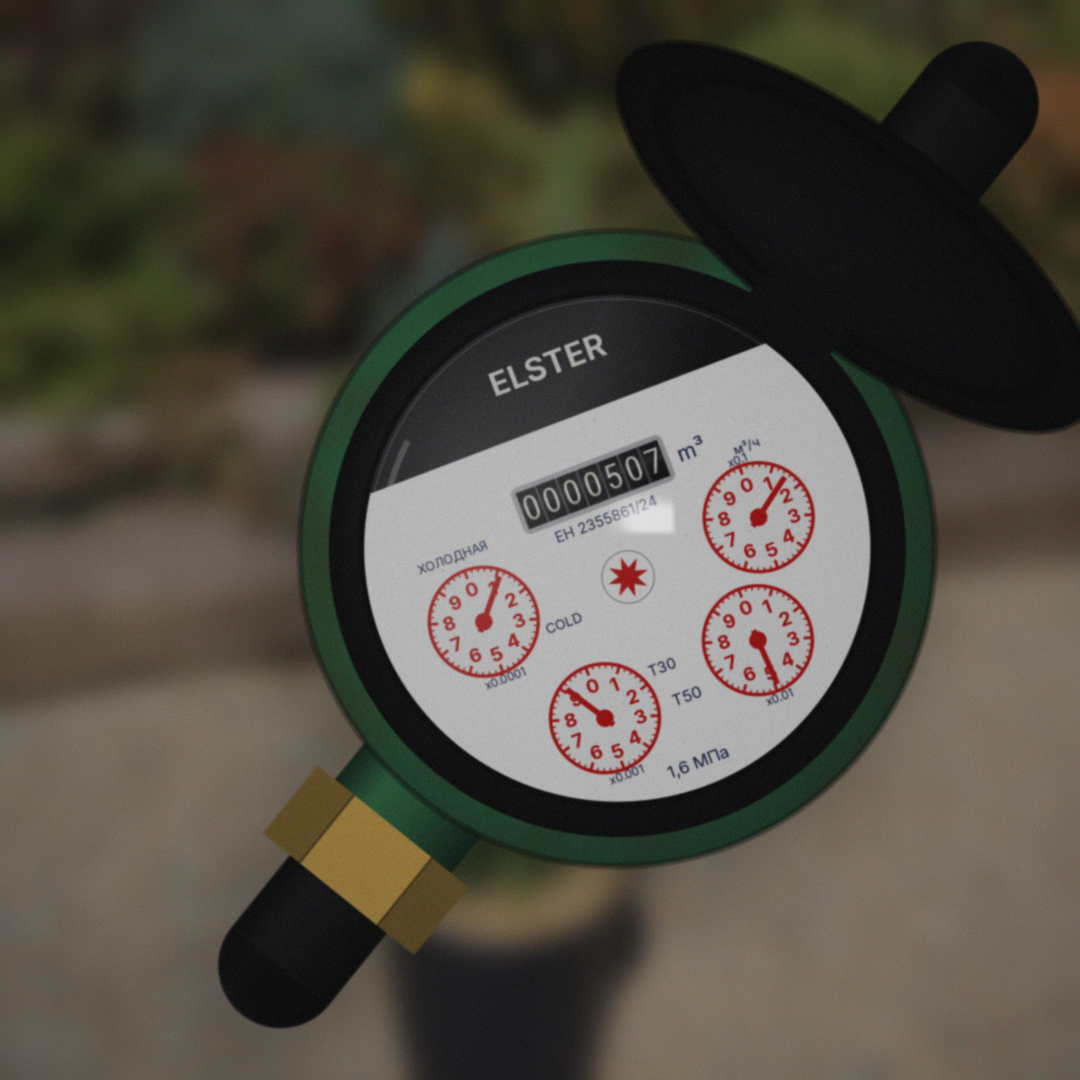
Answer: 507.1491 m³
